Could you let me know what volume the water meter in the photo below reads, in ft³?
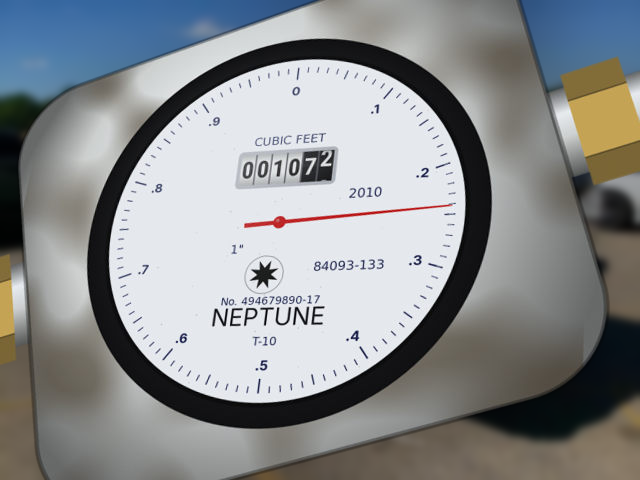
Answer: 1072.24 ft³
